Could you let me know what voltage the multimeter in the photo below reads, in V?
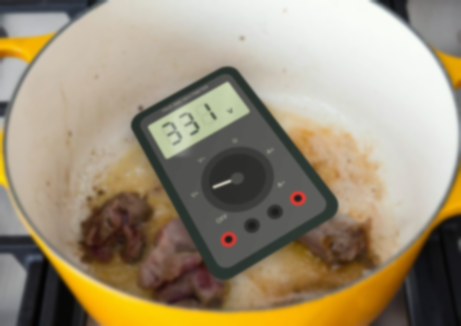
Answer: 331 V
